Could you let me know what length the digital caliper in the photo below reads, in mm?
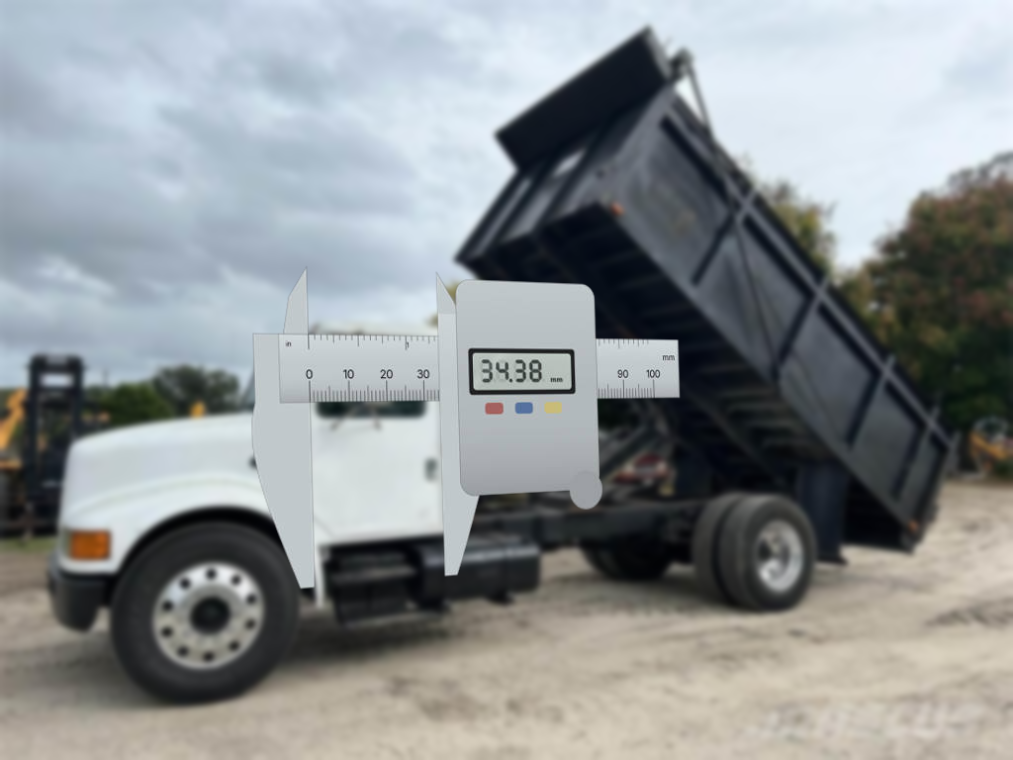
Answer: 34.38 mm
